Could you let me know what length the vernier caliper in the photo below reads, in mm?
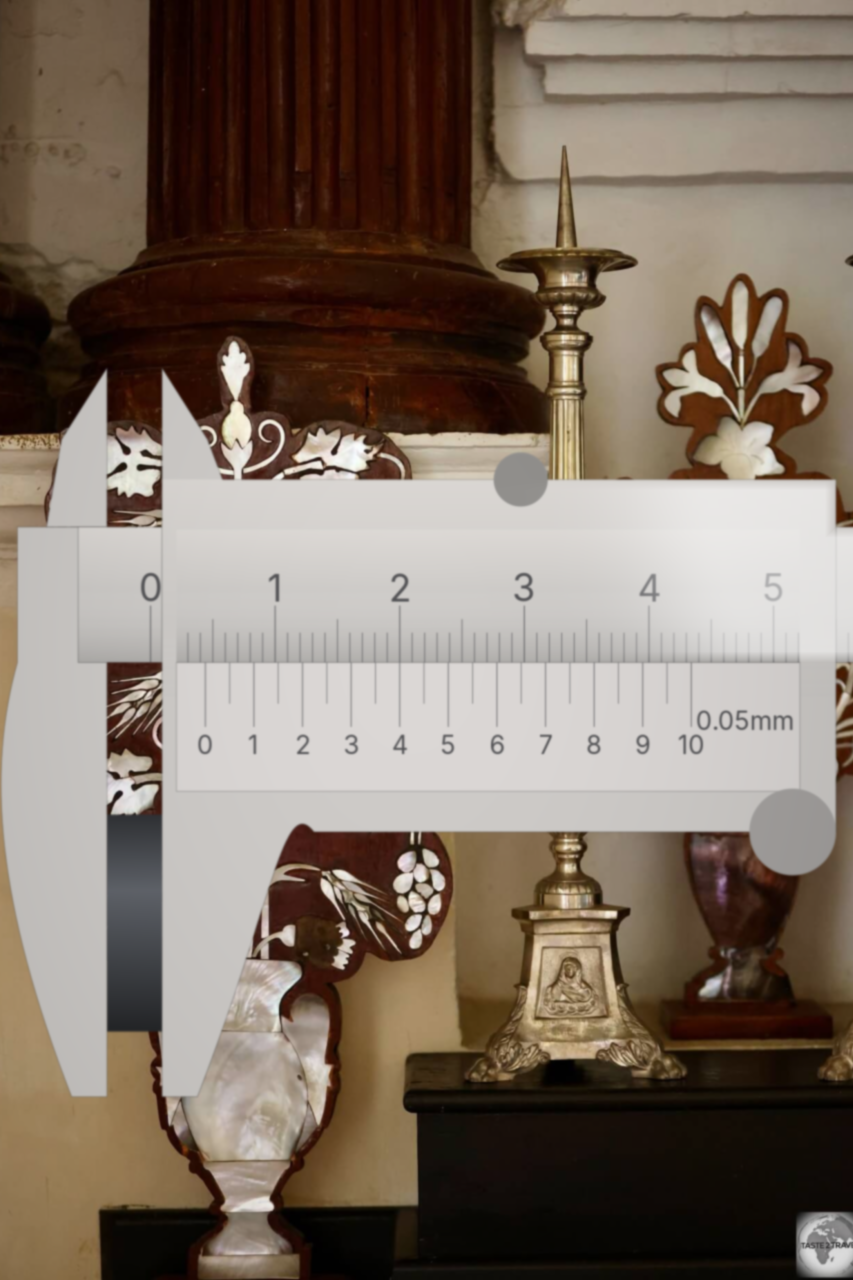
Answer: 4.4 mm
